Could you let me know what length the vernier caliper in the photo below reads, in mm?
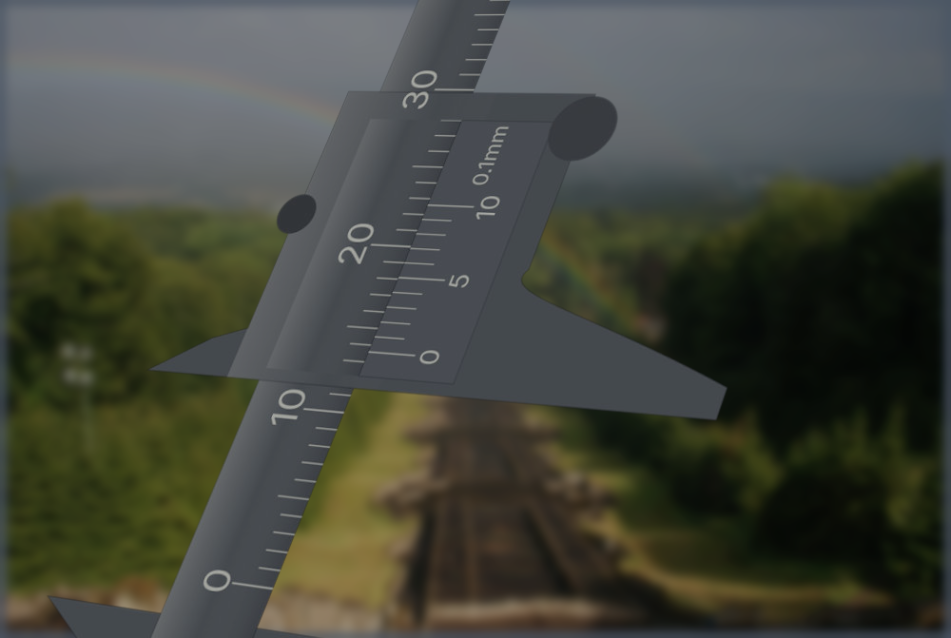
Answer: 13.6 mm
